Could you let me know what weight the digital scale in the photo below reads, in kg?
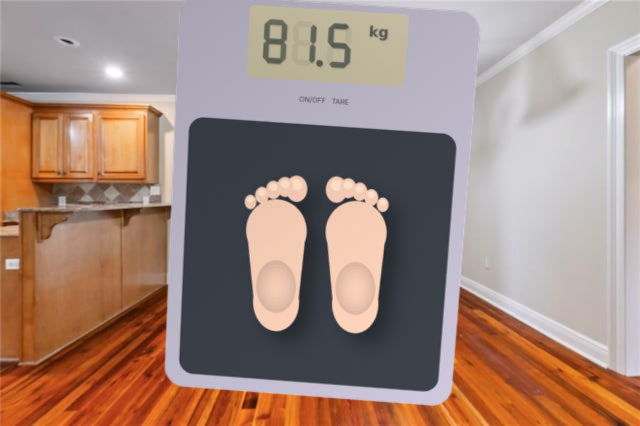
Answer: 81.5 kg
